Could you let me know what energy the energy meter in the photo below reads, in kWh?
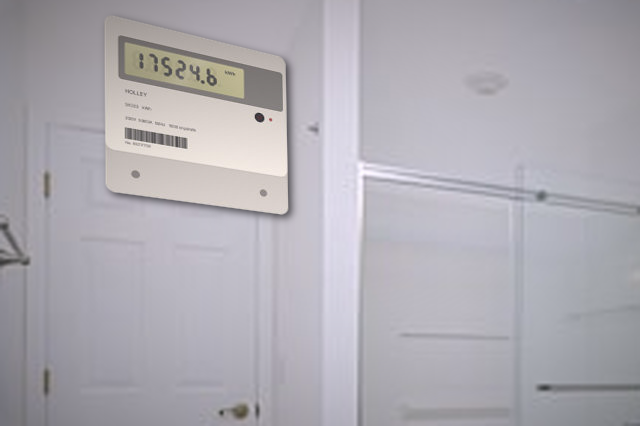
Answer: 17524.6 kWh
